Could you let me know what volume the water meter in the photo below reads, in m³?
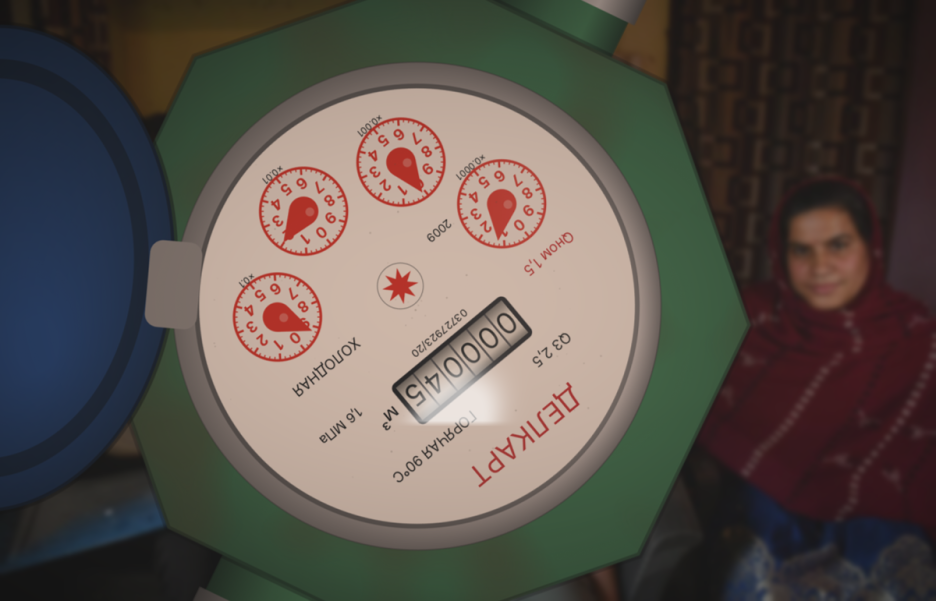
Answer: 44.9201 m³
